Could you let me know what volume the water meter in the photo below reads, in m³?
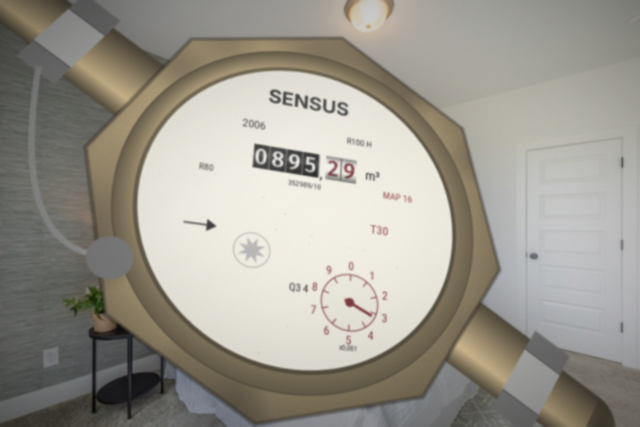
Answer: 895.293 m³
